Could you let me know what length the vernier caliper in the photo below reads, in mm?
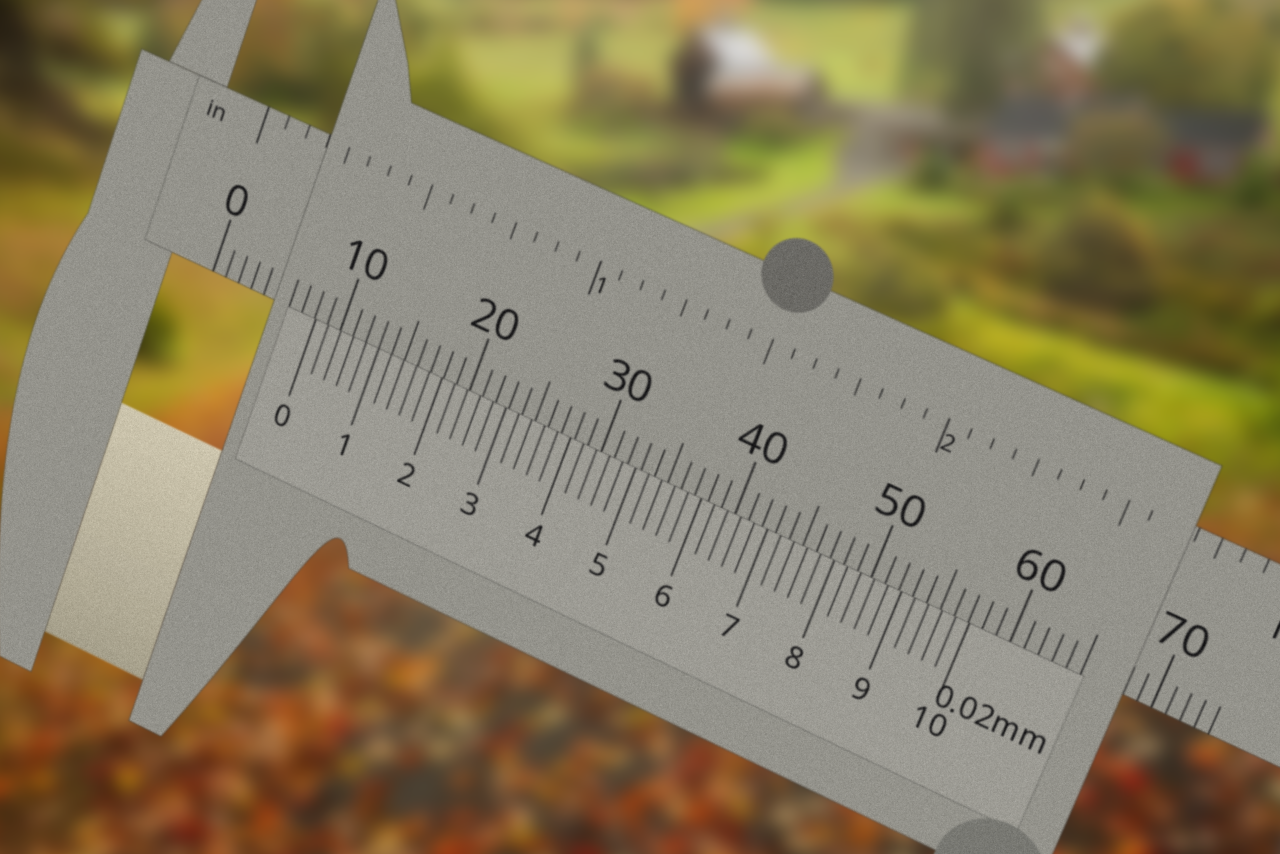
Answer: 8.1 mm
